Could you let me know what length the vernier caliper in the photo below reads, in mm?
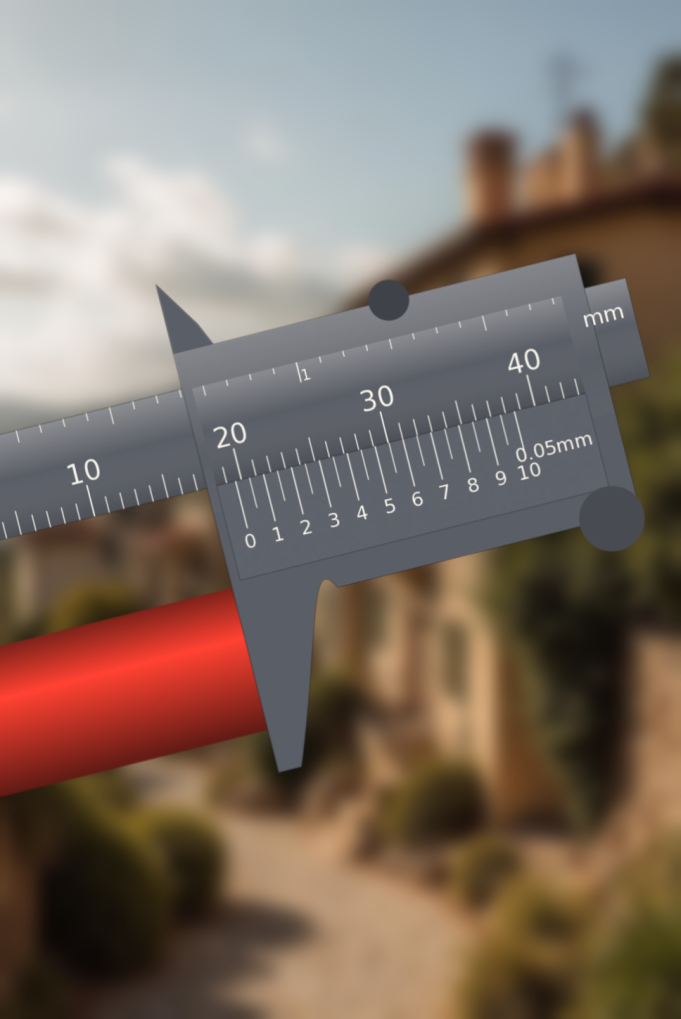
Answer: 19.6 mm
